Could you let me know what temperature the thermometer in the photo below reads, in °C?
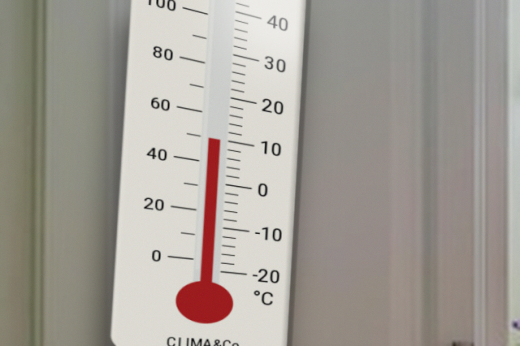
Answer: 10 °C
